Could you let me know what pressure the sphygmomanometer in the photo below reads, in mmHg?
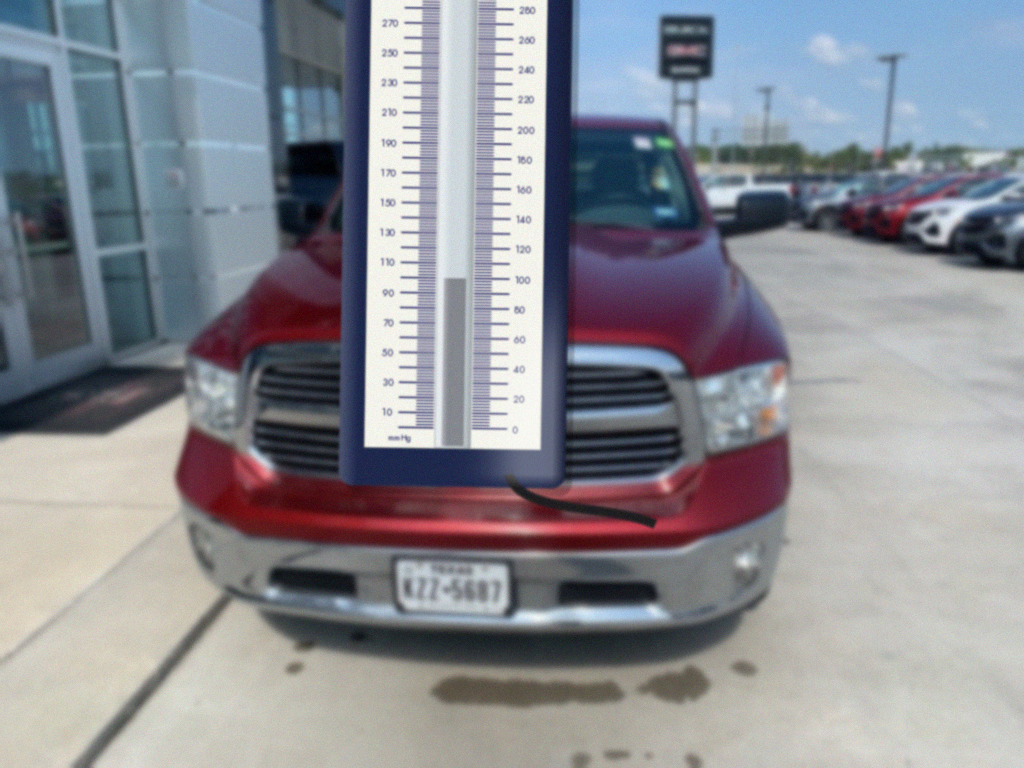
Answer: 100 mmHg
